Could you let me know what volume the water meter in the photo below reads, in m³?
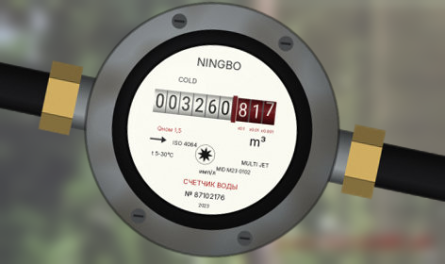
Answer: 3260.817 m³
